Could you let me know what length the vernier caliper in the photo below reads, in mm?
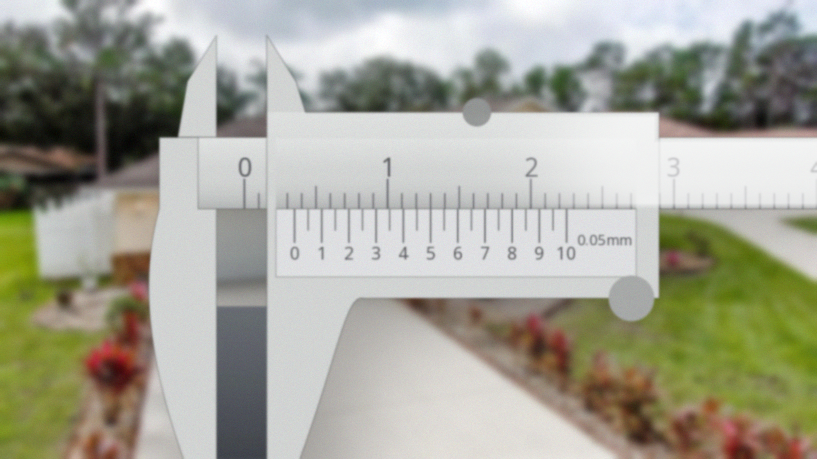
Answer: 3.5 mm
